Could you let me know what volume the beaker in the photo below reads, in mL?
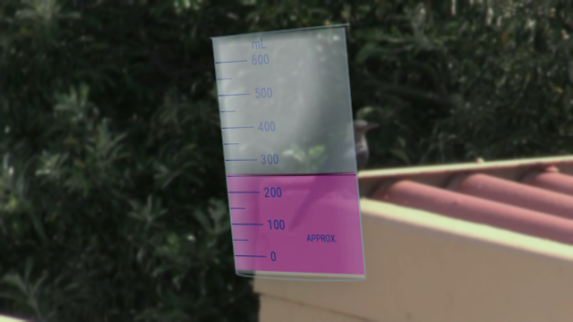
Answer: 250 mL
